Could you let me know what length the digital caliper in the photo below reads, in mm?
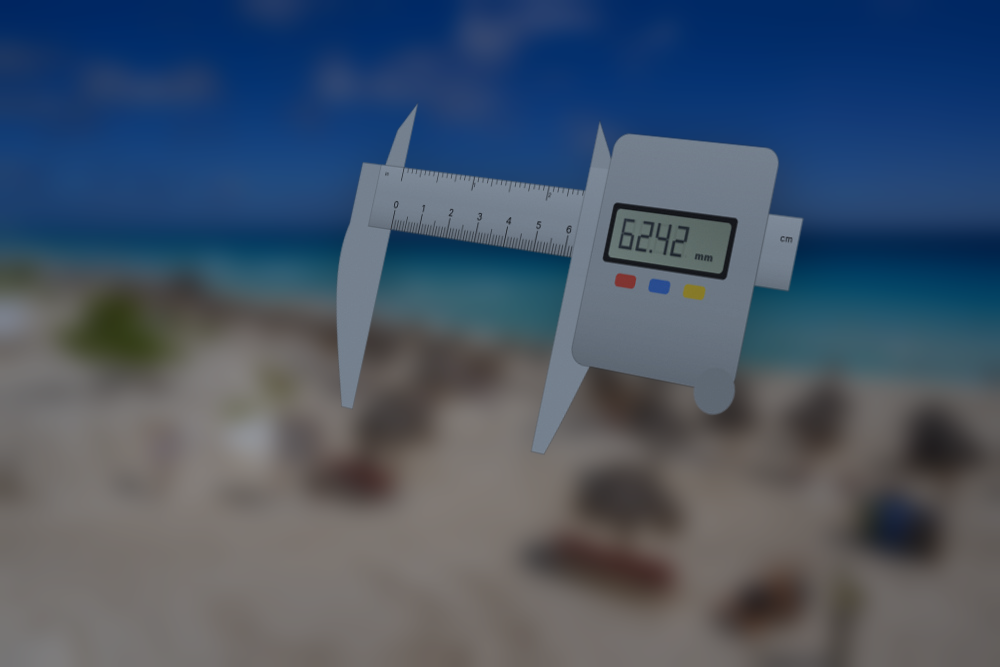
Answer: 62.42 mm
